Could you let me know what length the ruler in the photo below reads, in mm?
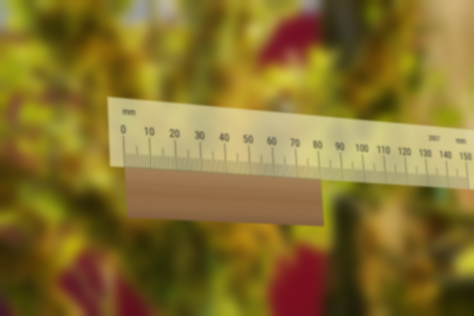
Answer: 80 mm
